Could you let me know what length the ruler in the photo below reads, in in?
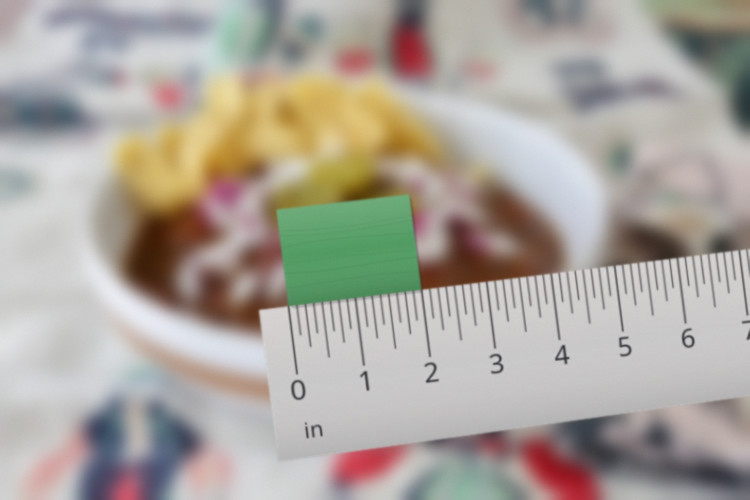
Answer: 2 in
